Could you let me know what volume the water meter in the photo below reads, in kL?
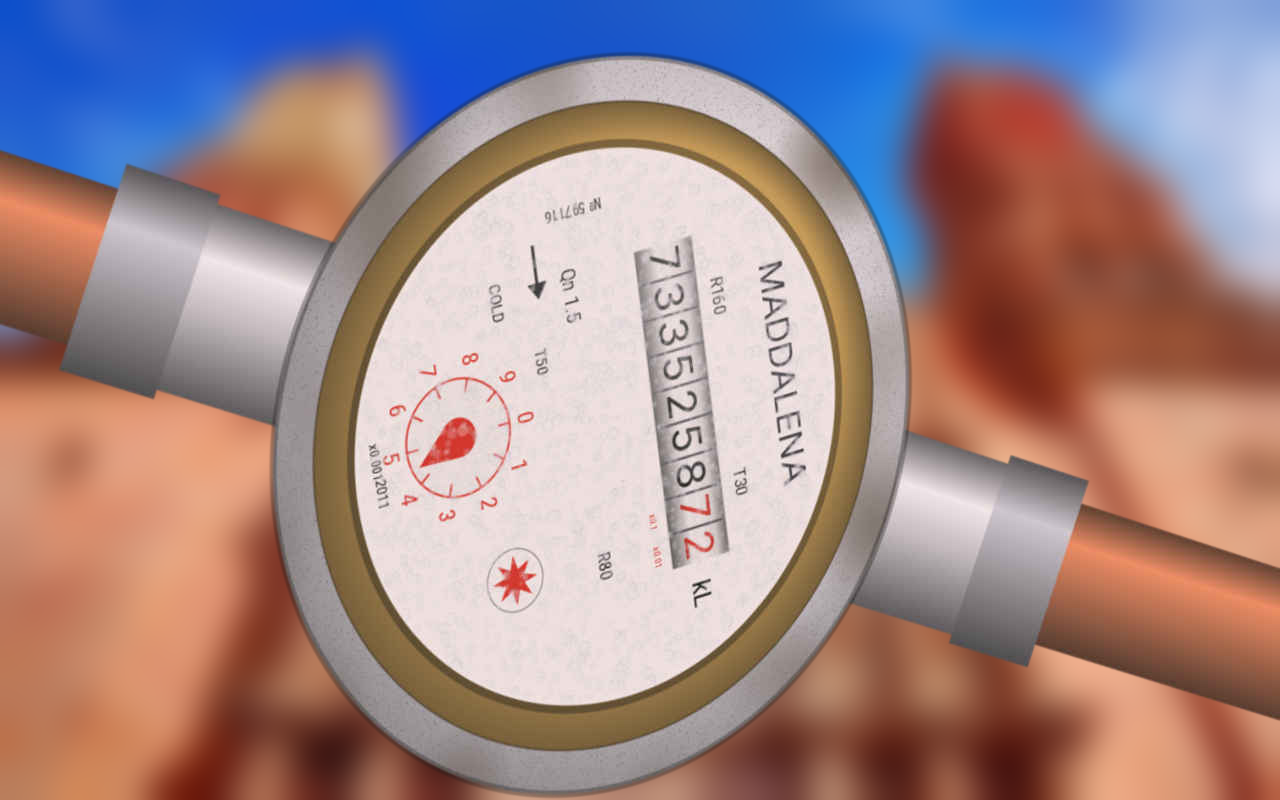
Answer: 7335258.724 kL
